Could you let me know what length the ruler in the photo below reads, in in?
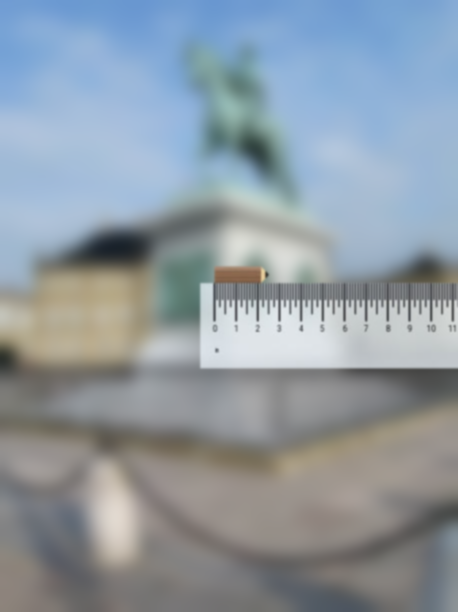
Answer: 2.5 in
